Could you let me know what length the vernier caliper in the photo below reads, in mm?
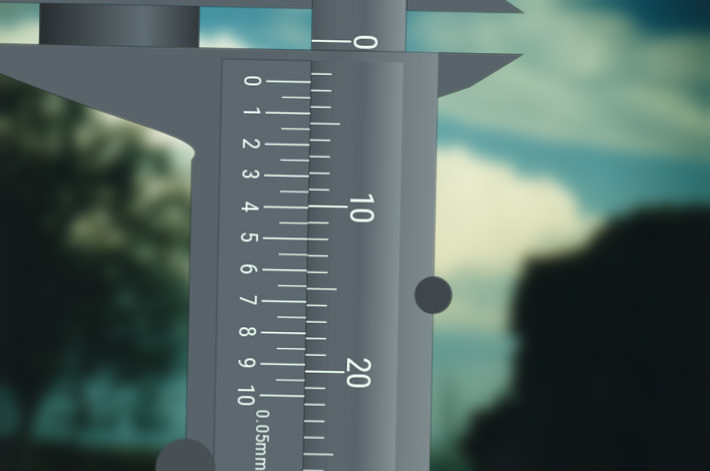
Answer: 2.5 mm
